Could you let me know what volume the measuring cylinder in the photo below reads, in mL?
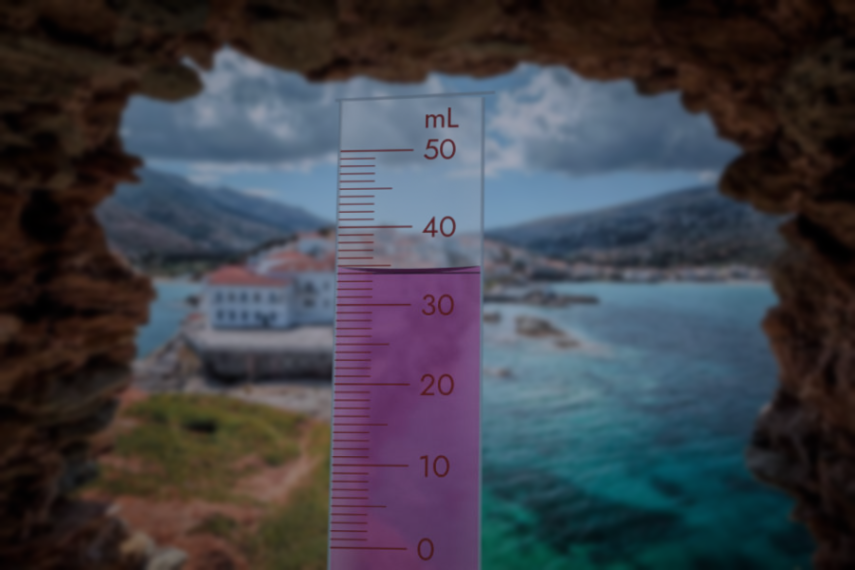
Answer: 34 mL
